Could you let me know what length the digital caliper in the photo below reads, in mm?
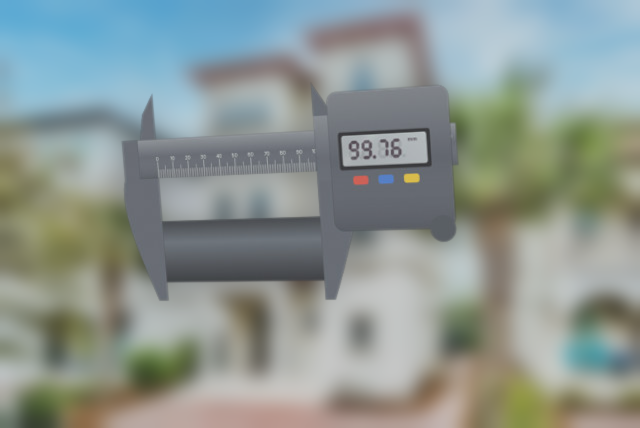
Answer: 99.76 mm
